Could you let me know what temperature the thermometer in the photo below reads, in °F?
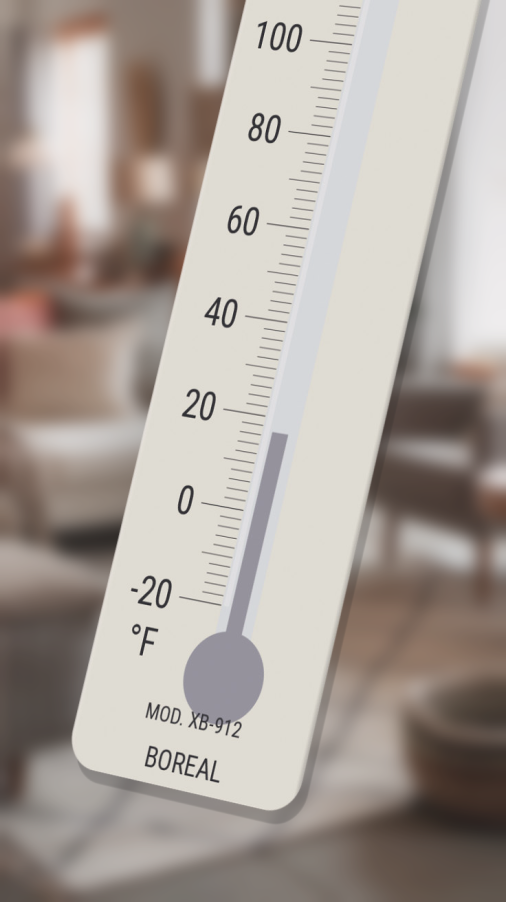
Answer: 17 °F
